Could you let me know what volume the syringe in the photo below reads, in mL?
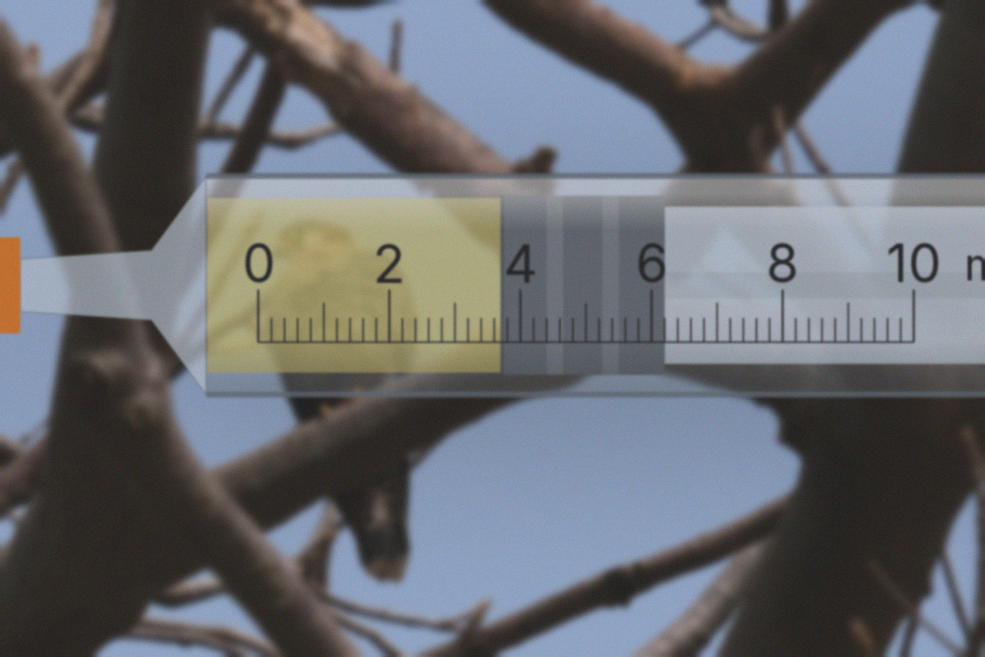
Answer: 3.7 mL
